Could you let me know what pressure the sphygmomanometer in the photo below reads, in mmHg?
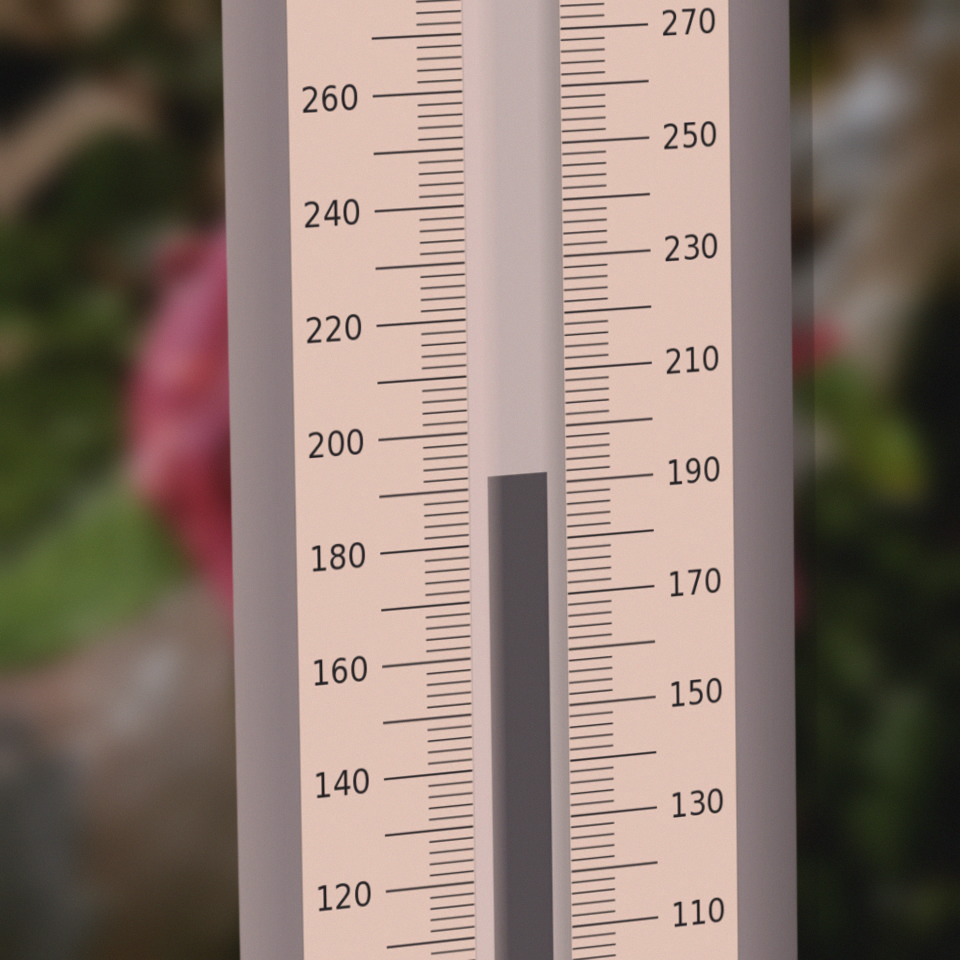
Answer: 192 mmHg
